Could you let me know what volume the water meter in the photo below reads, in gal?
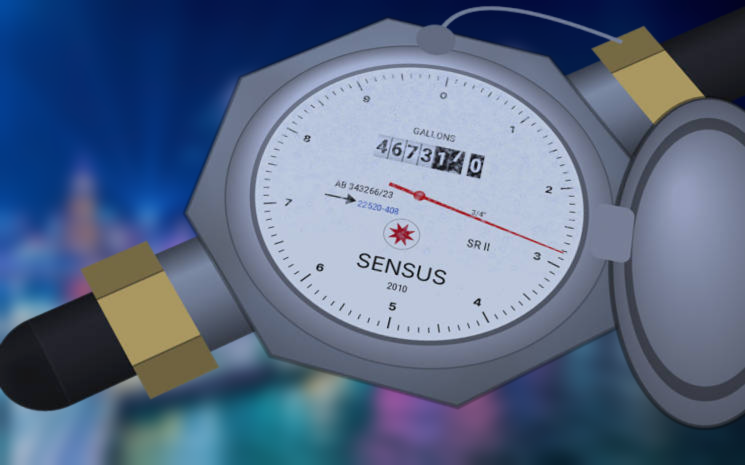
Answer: 4673172.8 gal
